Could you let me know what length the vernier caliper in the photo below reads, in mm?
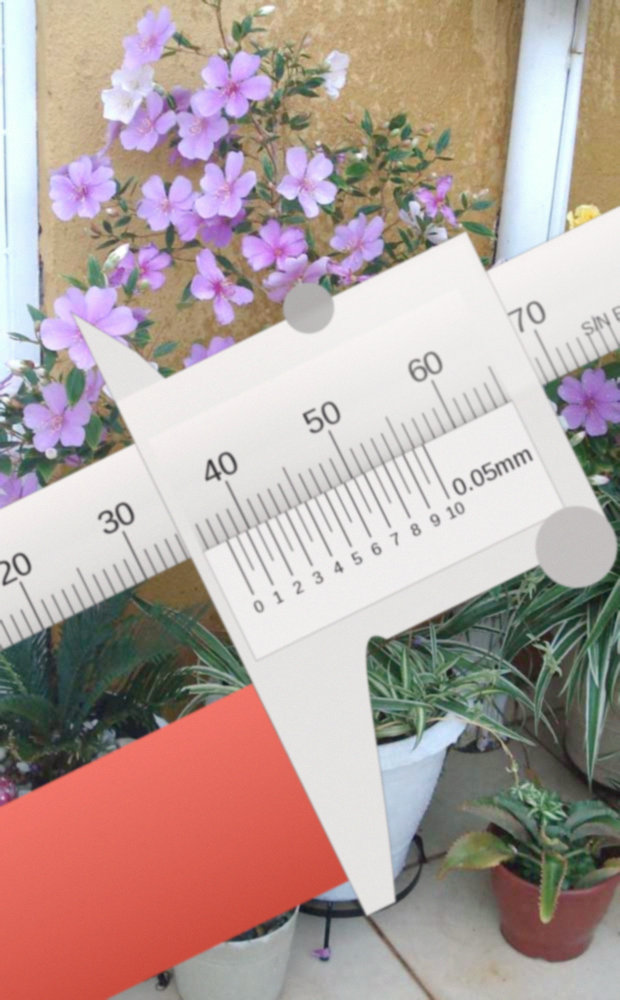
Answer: 37.8 mm
